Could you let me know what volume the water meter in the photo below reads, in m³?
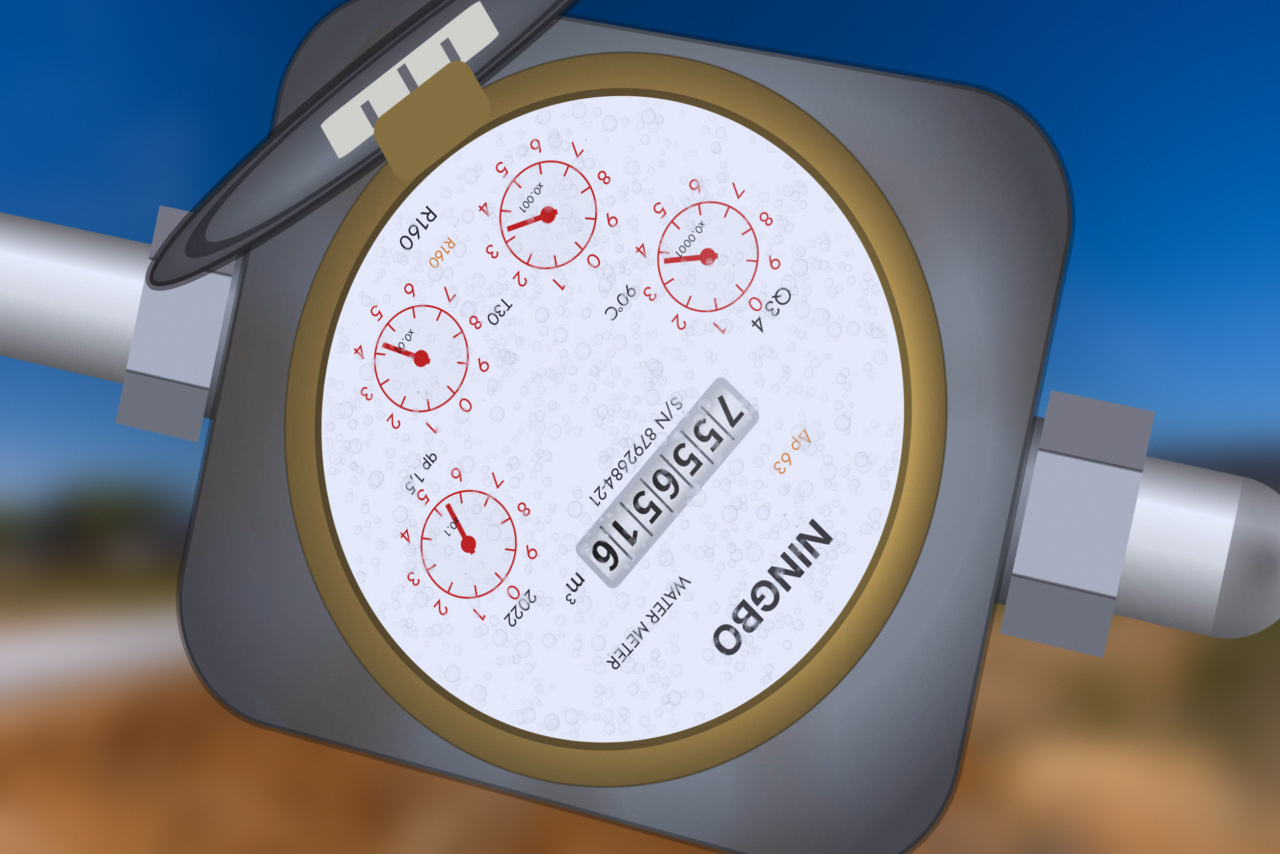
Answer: 7556516.5433 m³
